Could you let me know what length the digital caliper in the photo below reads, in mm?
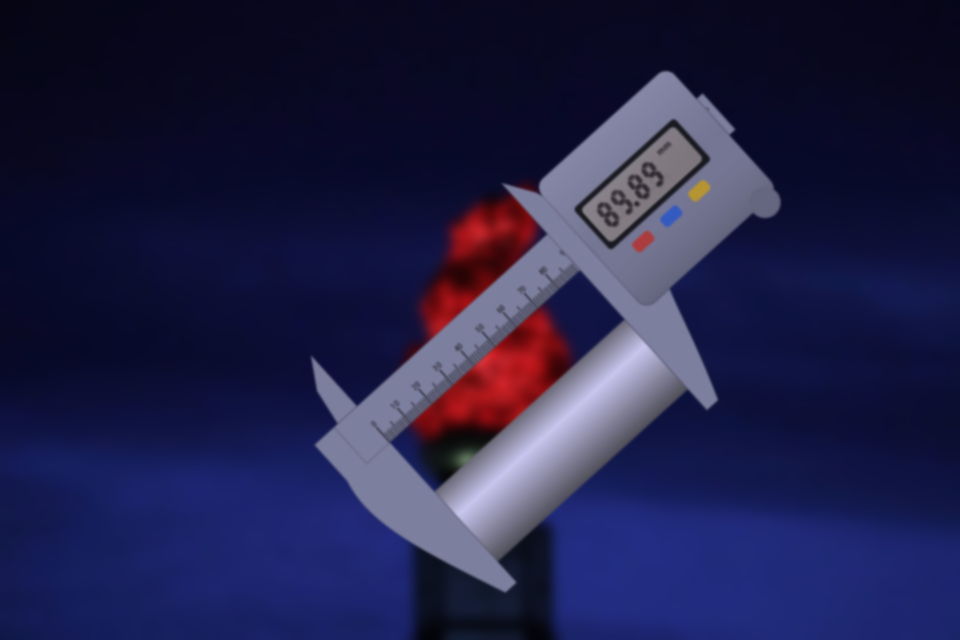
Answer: 89.89 mm
